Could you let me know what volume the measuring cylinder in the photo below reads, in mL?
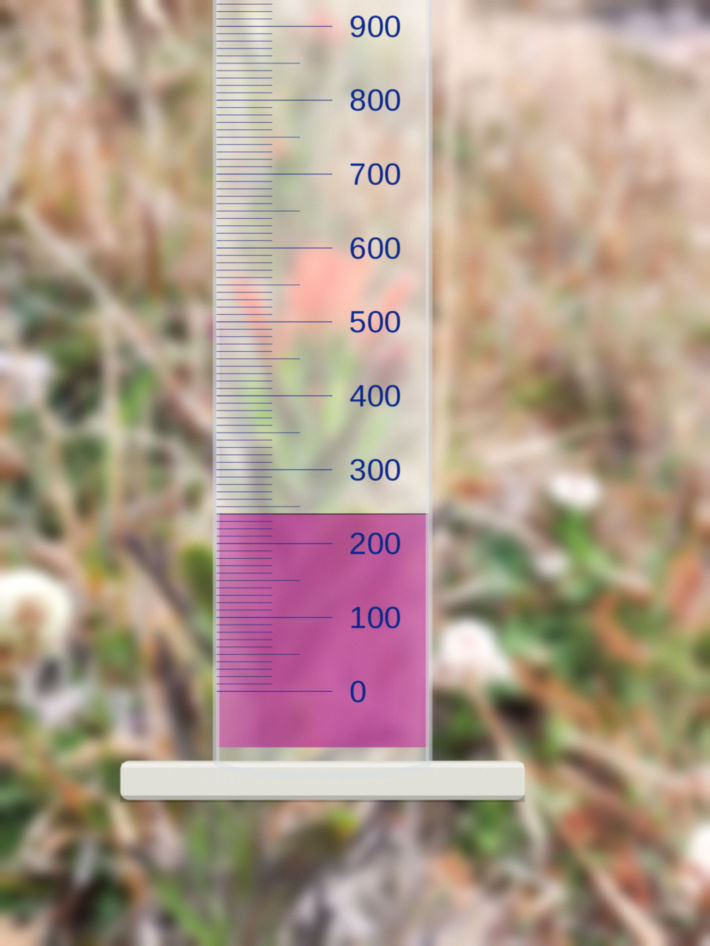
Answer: 240 mL
